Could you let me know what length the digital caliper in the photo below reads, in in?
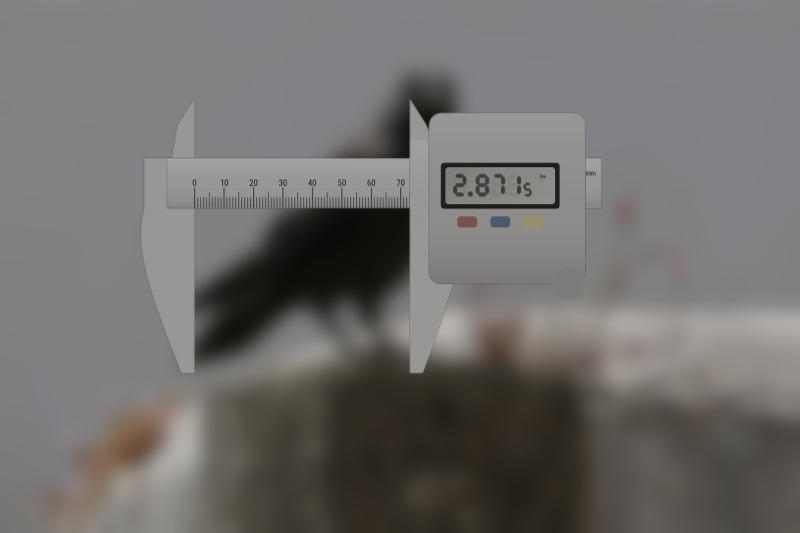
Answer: 2.8715 in
